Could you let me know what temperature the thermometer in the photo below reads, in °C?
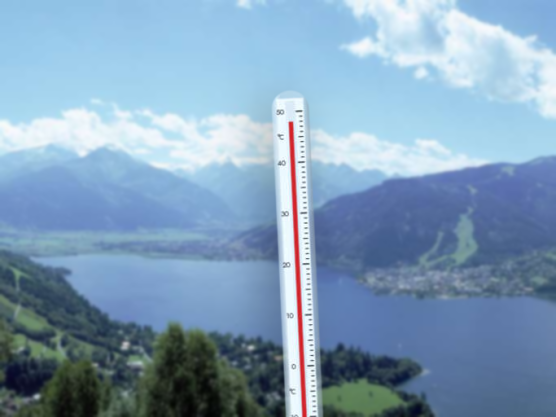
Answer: 48 °C
